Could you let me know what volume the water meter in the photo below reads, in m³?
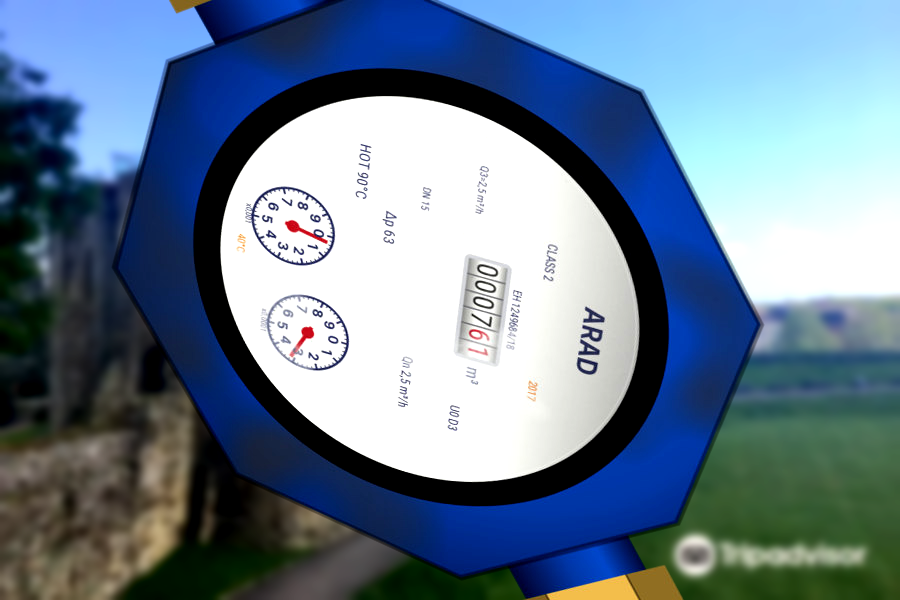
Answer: 7.6103 m³
